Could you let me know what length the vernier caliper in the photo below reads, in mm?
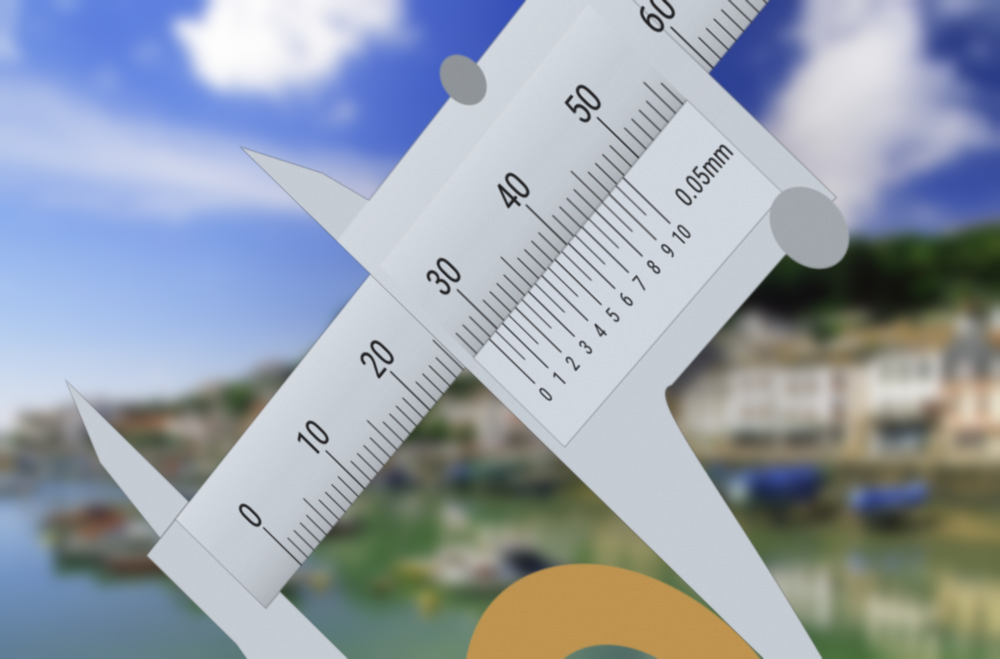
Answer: 28.8 mm
